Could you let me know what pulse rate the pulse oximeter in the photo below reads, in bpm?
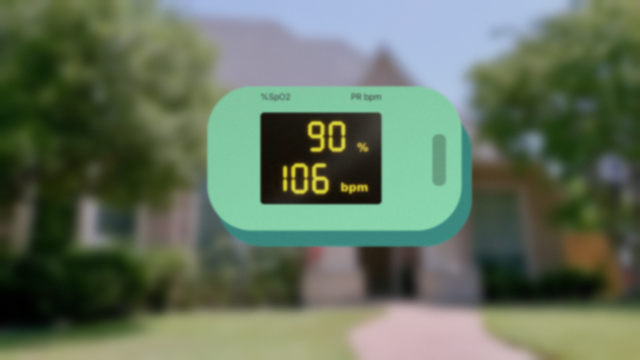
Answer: 106 bpm
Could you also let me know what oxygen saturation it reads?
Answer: 90 %
